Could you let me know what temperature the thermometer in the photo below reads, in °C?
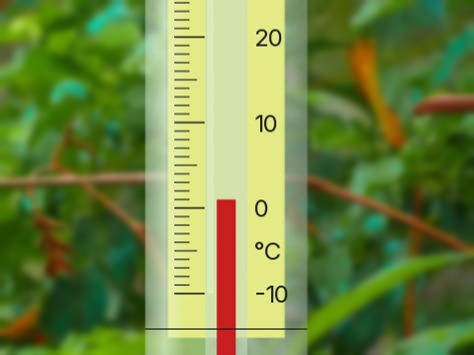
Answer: 1 °C
